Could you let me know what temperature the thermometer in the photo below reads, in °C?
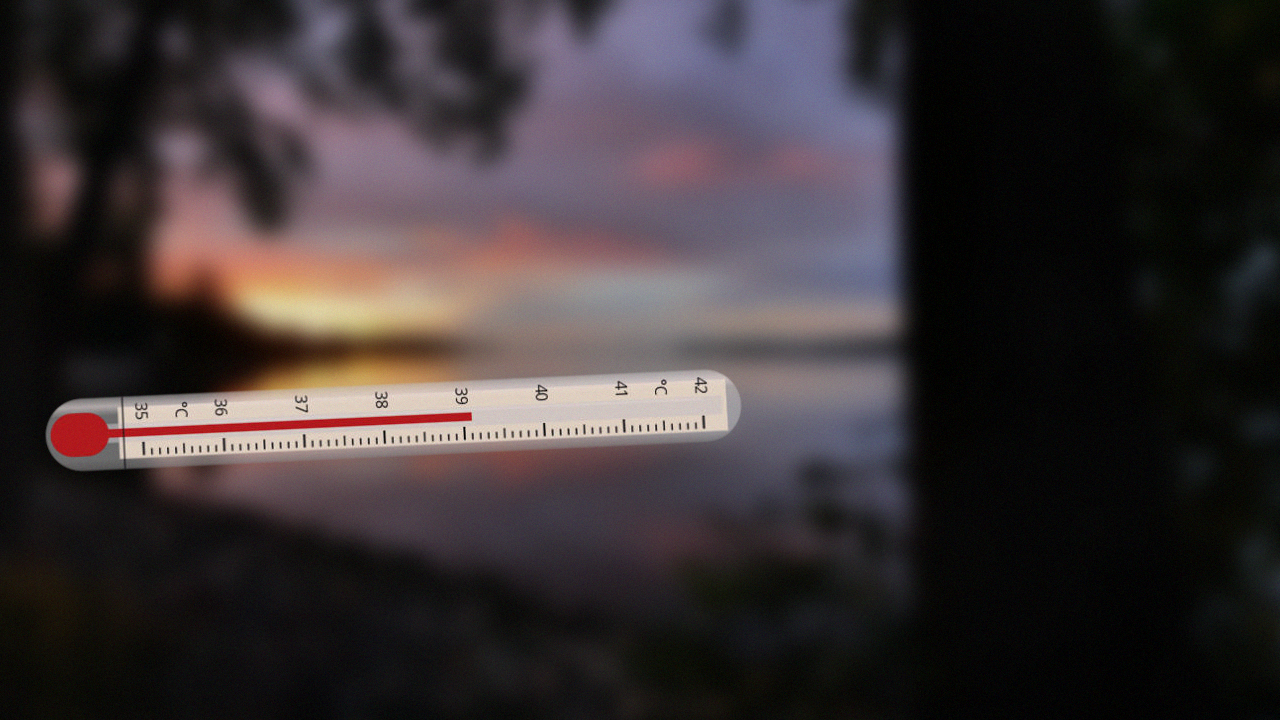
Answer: 39.1 °C
